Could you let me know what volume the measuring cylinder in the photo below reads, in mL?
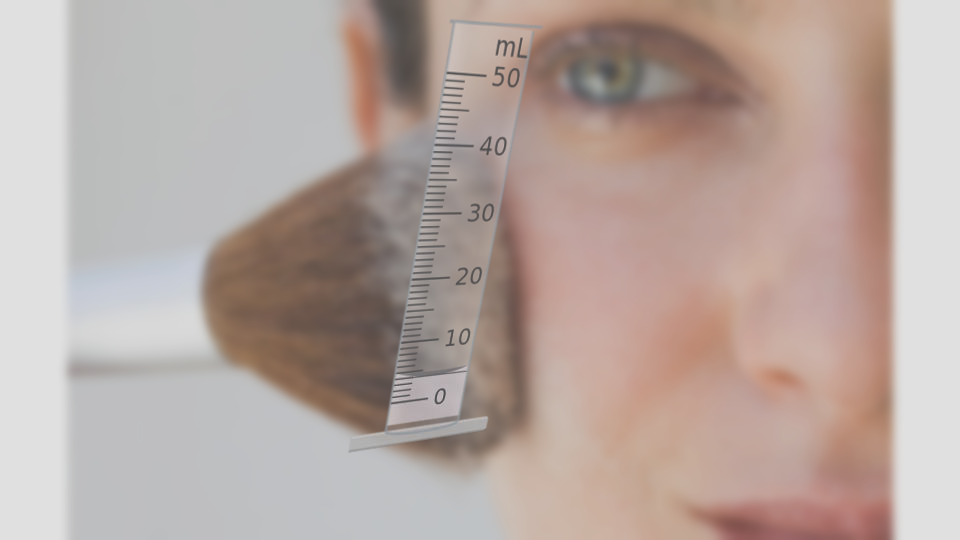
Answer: 4 mL
